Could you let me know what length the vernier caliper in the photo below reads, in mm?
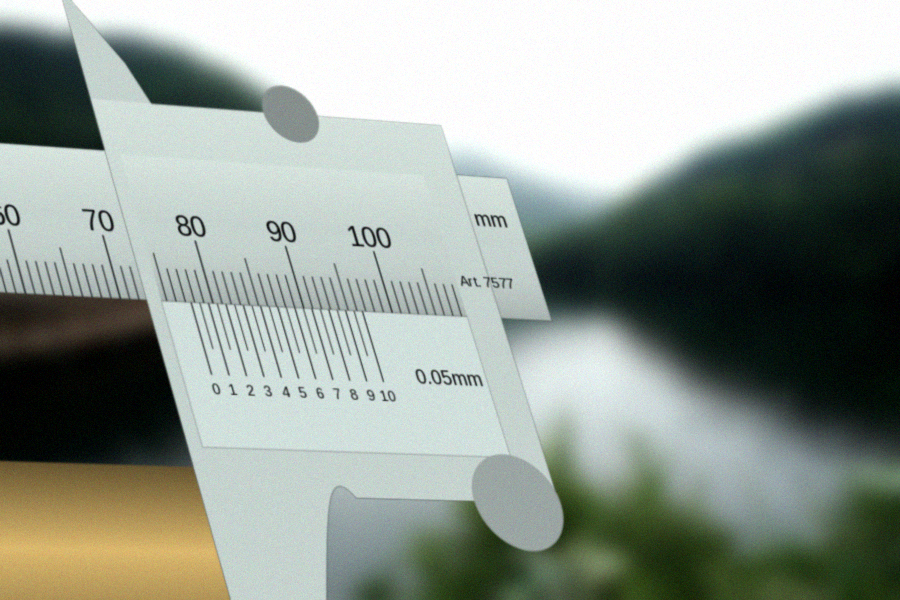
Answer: 77.6 mm
